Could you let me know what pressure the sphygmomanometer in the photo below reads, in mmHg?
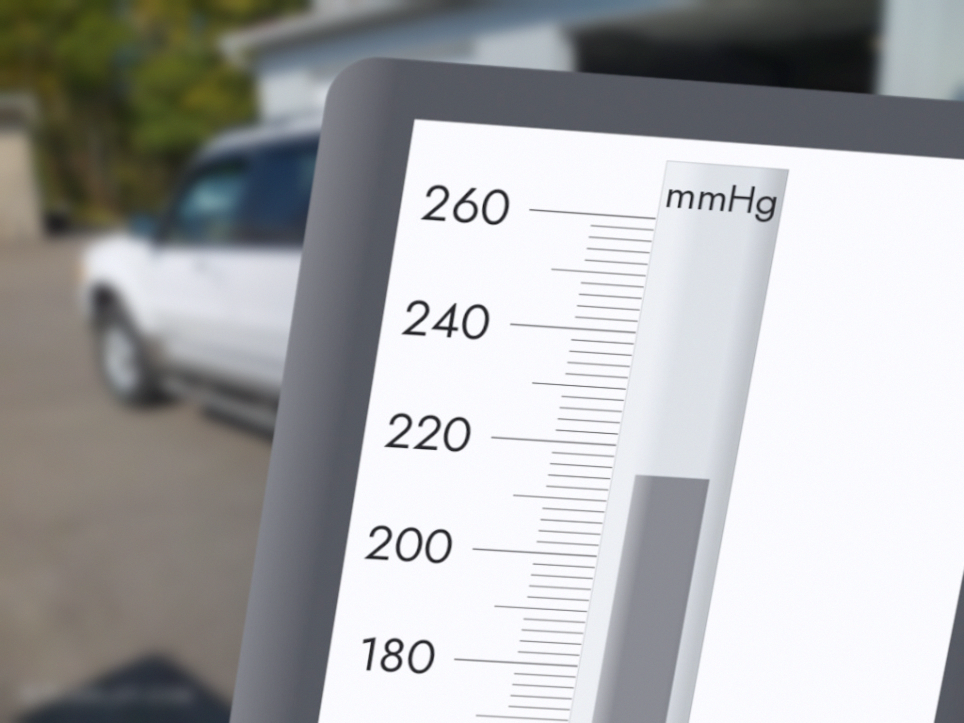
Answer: 215 mmHg
